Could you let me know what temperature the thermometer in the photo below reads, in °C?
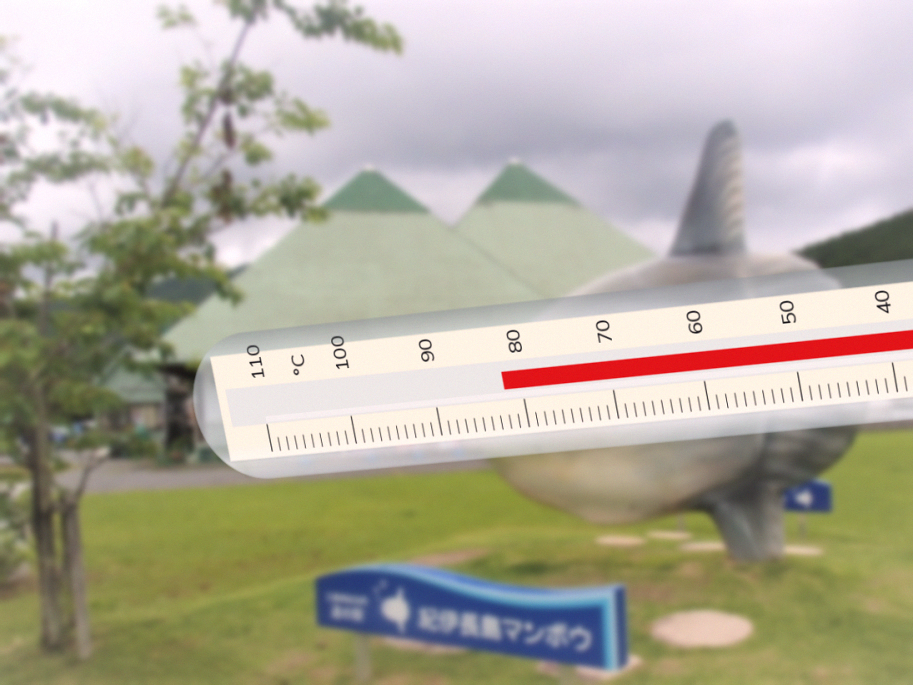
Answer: 82 °C
